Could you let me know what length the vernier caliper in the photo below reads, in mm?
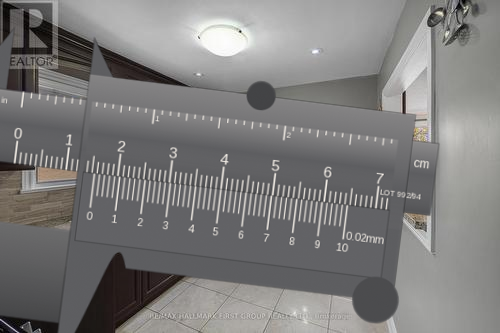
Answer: 15.5 mm
